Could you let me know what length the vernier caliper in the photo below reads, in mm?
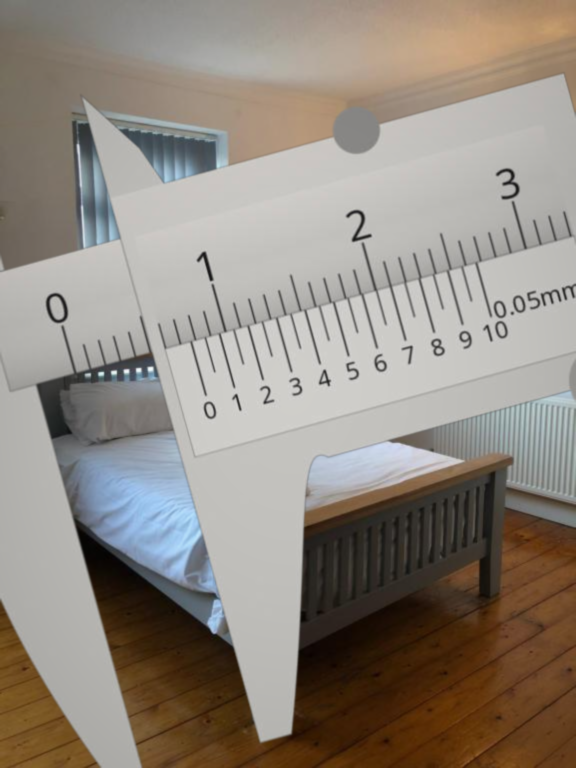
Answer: 7.7 mm
